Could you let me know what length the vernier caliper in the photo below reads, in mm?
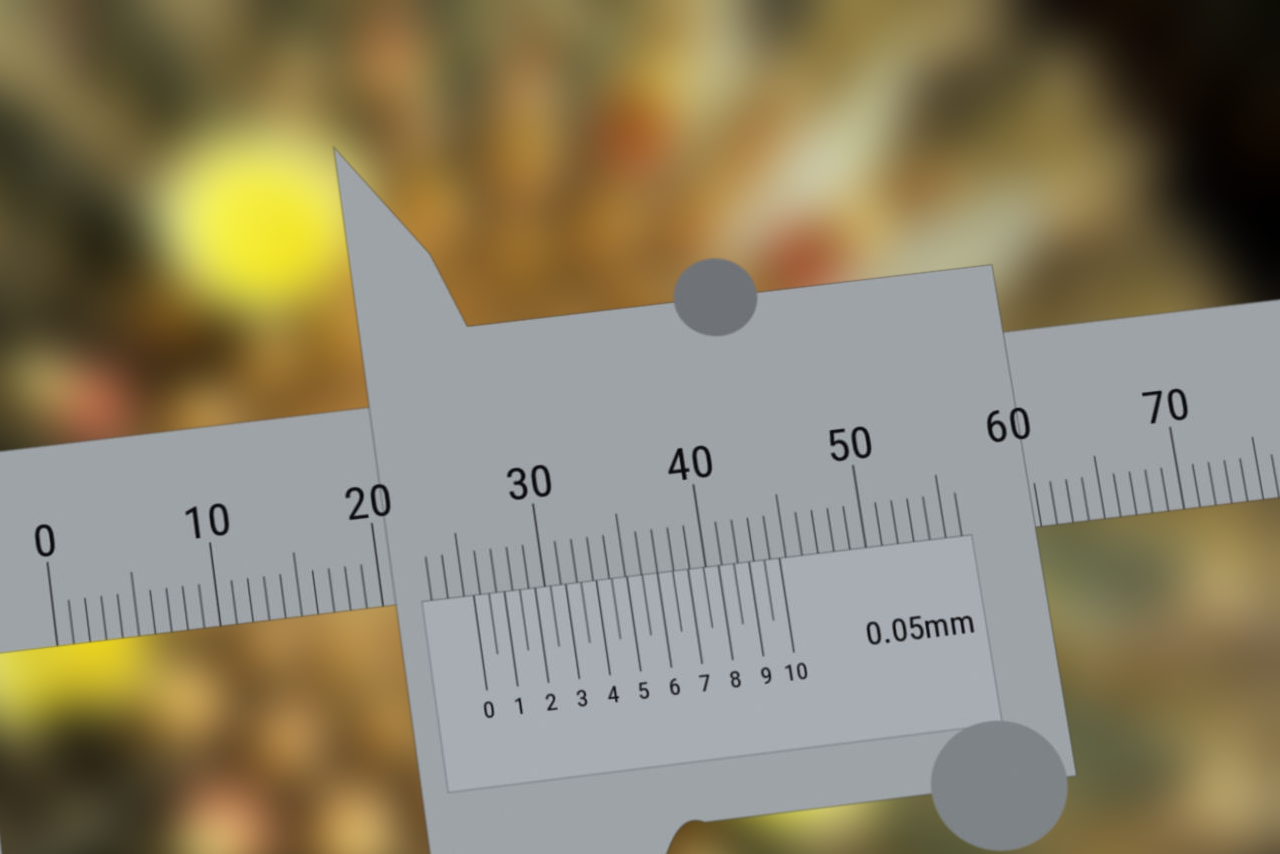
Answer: 25.6 mm
